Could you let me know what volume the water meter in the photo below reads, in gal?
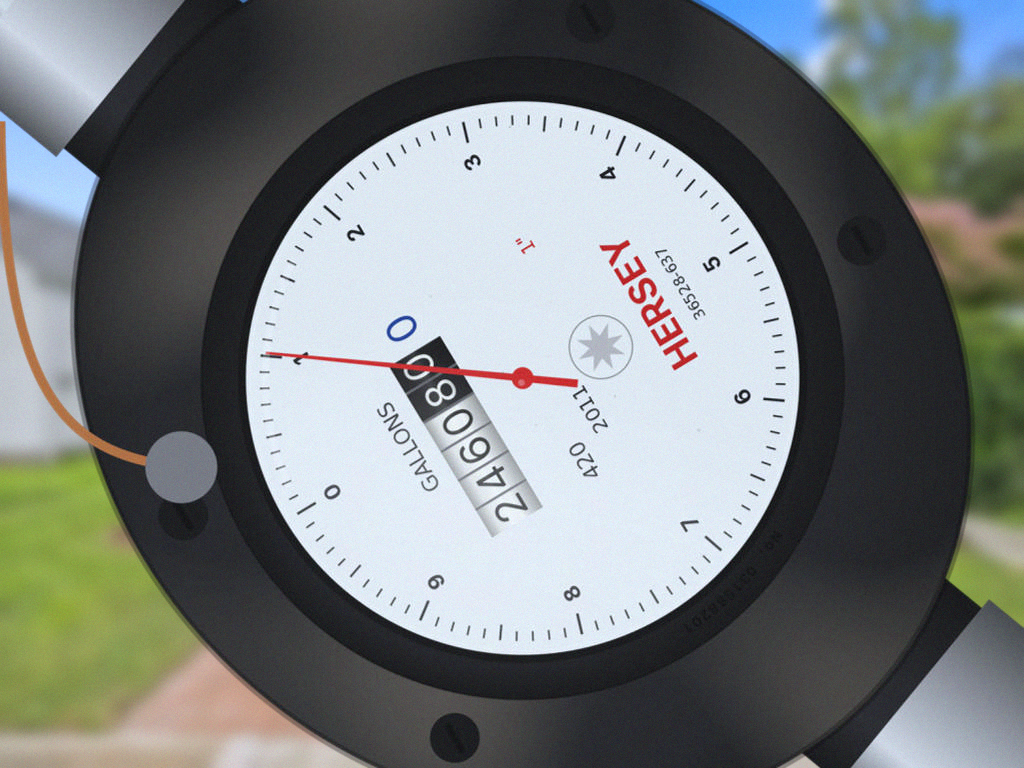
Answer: 2460801.0 gal
